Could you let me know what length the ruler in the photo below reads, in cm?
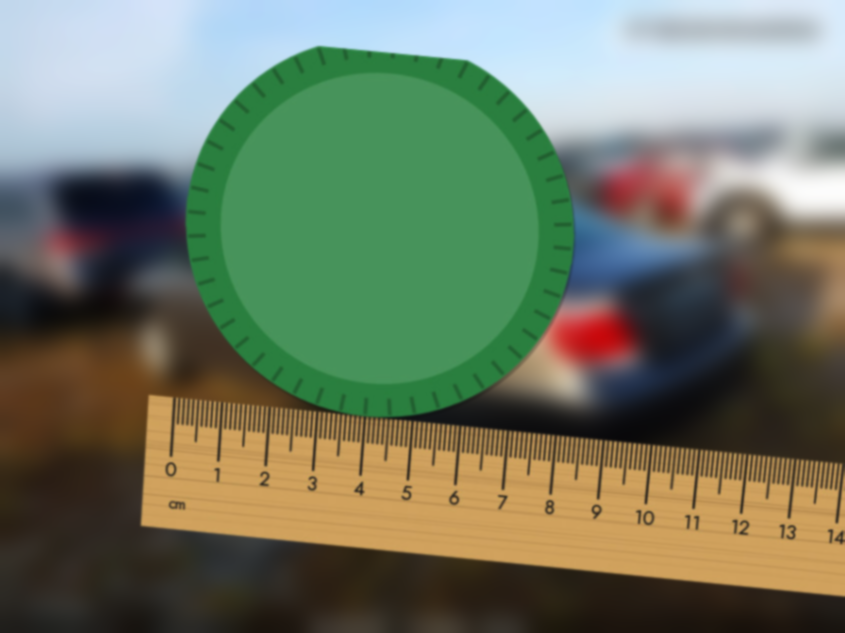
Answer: 8 cm
